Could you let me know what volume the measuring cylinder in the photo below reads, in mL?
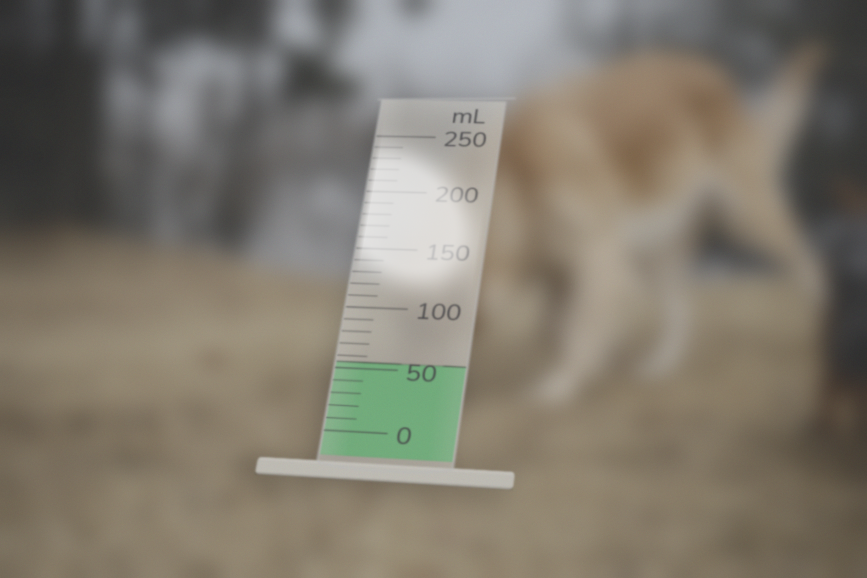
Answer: 55 mL
